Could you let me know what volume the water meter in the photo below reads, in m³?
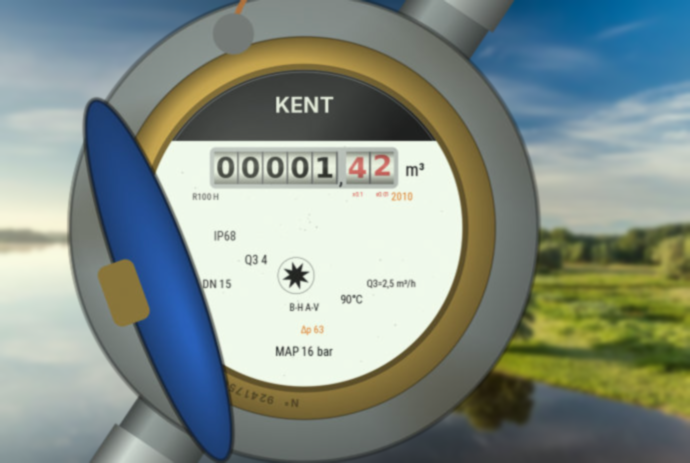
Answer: 1.42 m³
